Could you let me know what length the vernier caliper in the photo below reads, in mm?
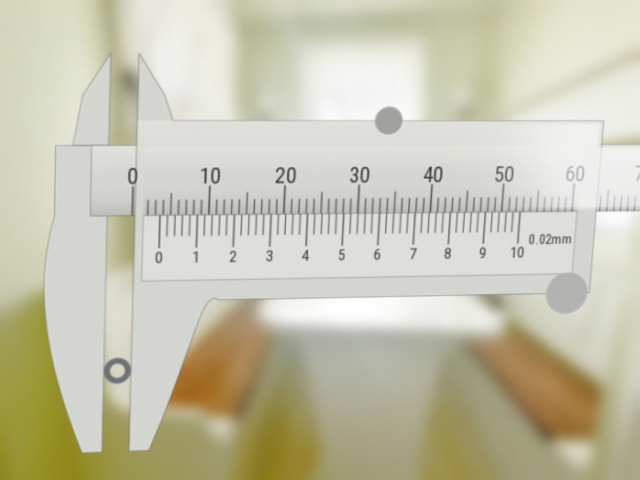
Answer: 3.6 mm
